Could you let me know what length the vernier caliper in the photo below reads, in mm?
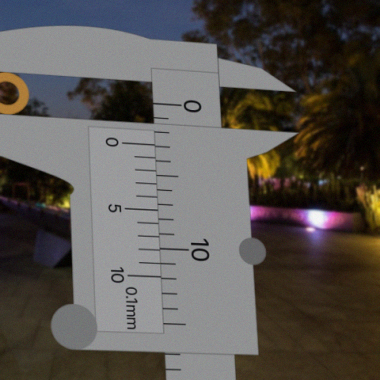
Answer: 2.9 mm
